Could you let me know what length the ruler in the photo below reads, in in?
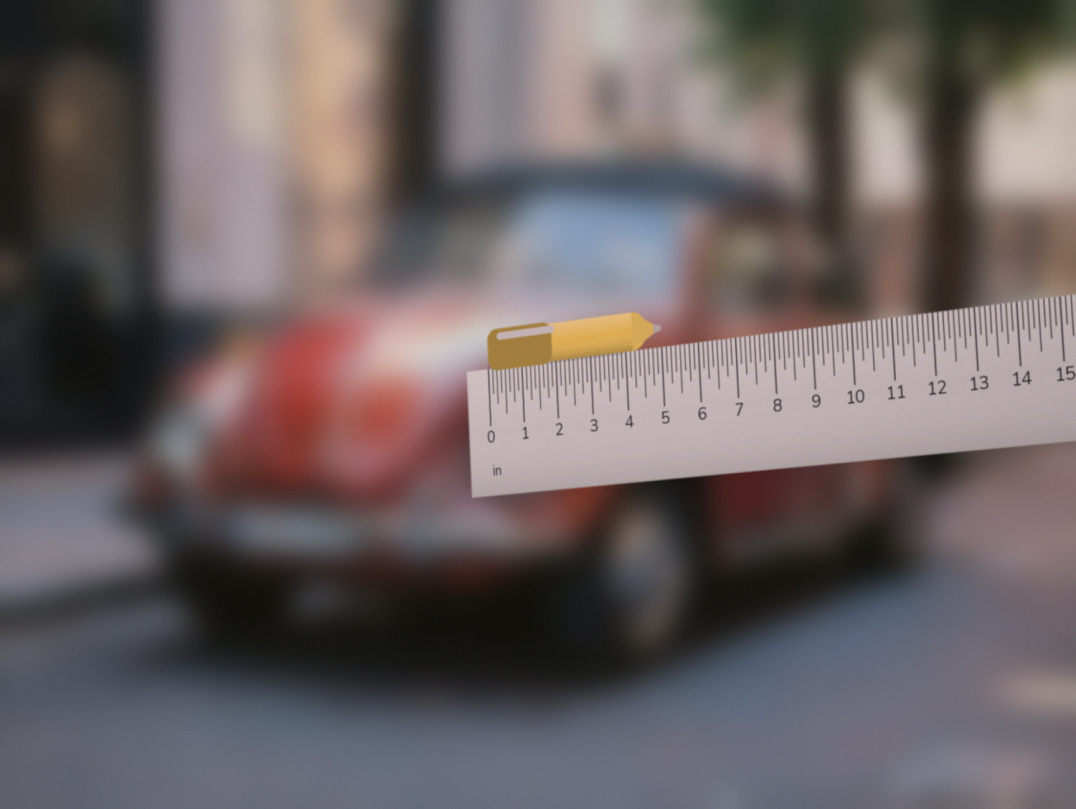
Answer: 5 in
